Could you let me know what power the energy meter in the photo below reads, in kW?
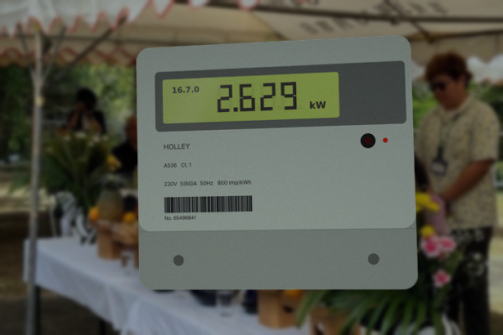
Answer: 2.629 kW
